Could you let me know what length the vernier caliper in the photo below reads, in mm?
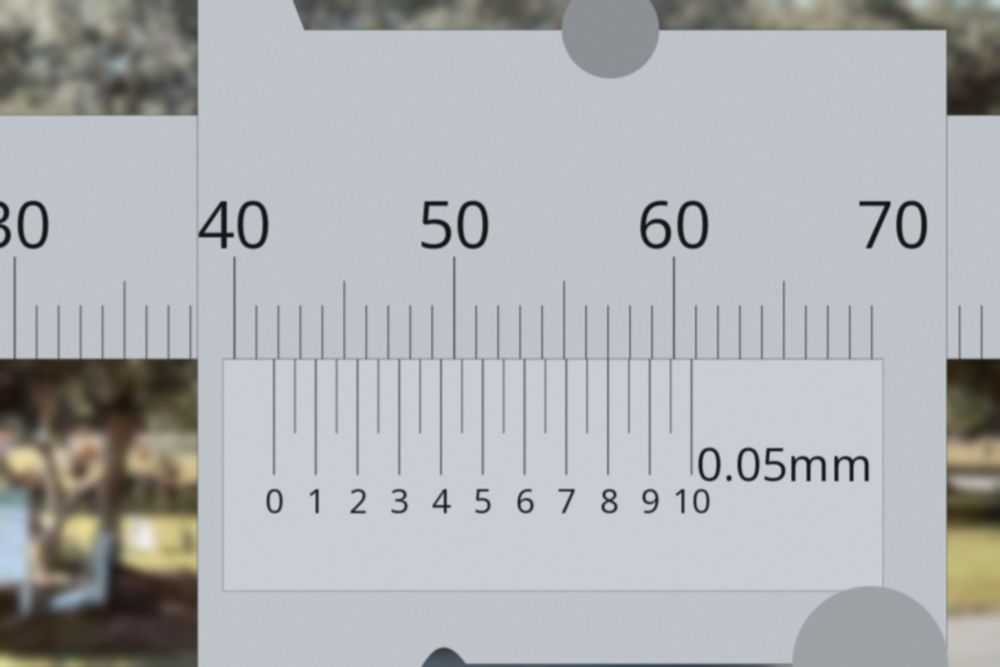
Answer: 41.8 mm
